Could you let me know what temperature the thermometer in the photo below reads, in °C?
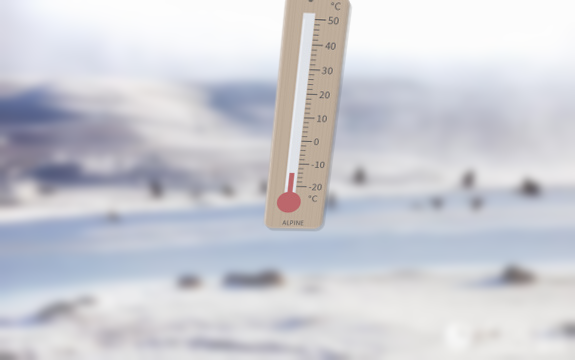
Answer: -14 °C
